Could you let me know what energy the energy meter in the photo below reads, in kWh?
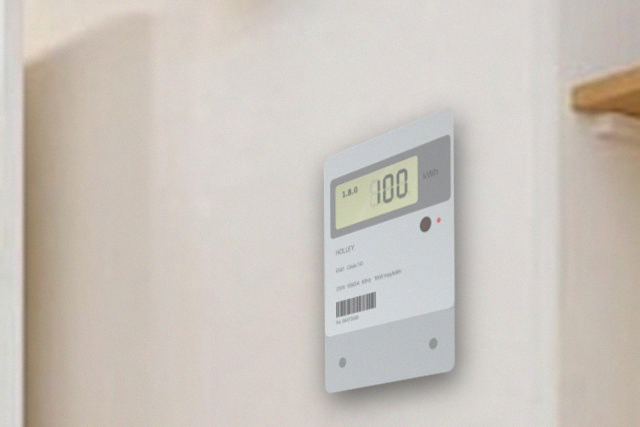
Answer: 100 kWh
